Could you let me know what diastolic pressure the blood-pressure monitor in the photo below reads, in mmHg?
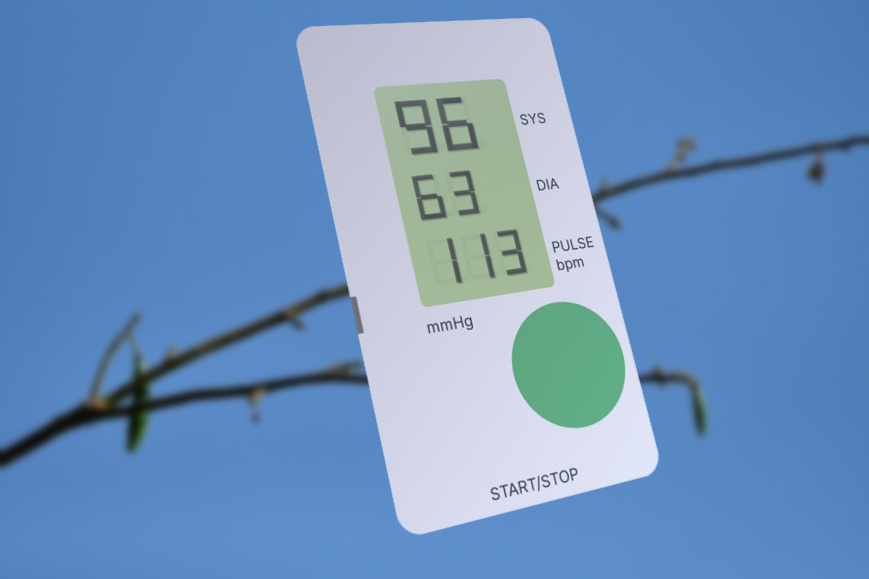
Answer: 63 mmHg
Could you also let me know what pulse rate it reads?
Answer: 113 bpm
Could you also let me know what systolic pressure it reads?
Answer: 96 mmHg
